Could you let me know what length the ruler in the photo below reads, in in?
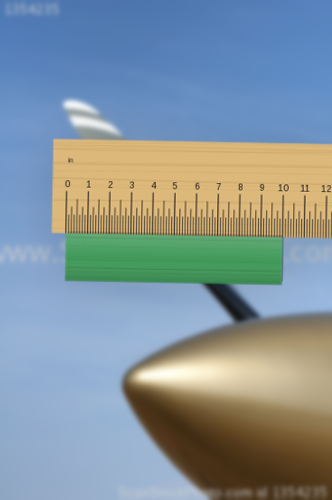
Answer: 10 in
